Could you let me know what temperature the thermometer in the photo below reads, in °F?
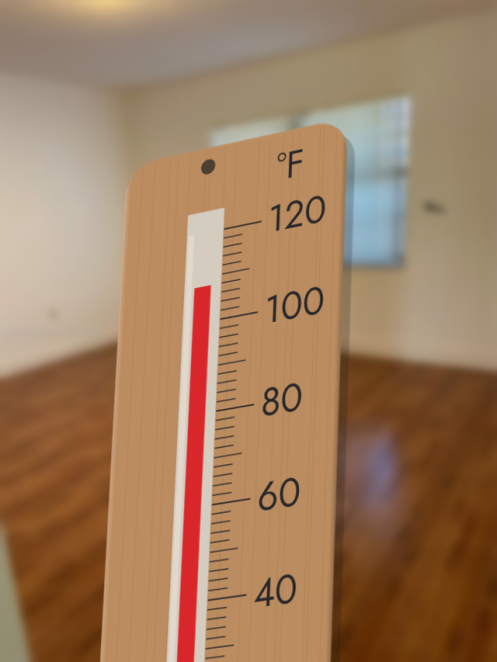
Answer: 108 °F
